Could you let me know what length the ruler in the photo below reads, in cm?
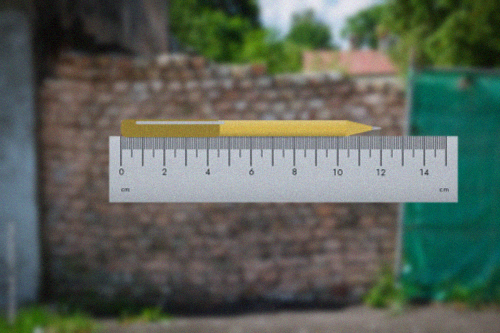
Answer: 12 cm
